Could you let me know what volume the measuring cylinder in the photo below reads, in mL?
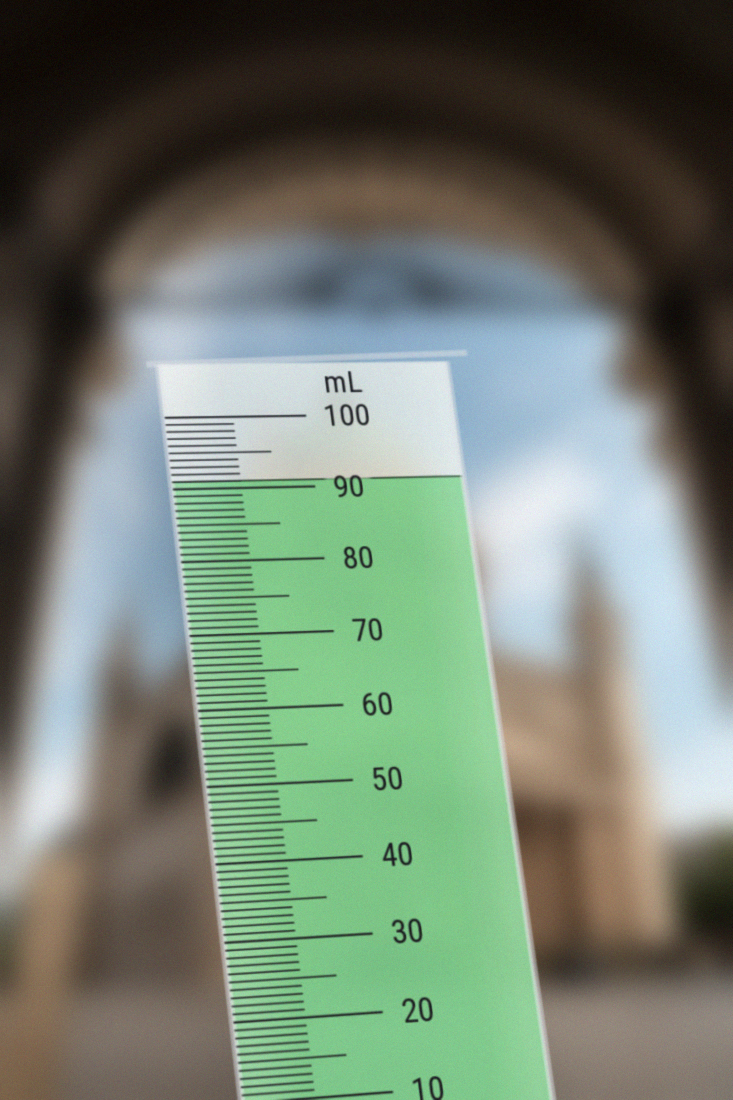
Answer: 91 mL
